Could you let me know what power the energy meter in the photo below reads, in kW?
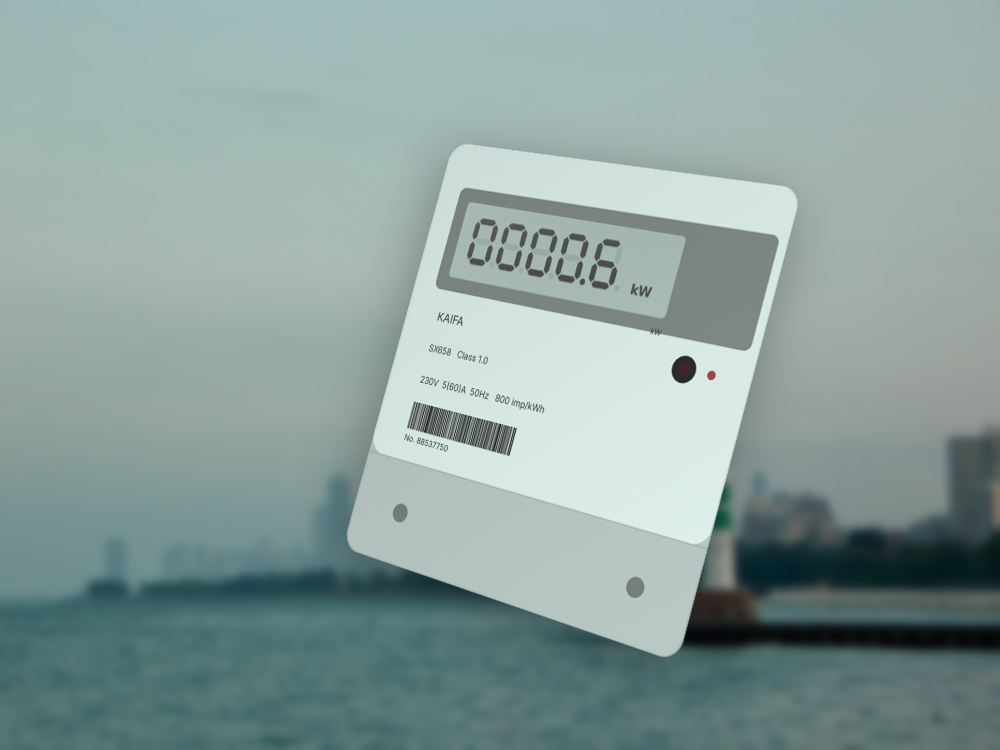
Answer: 0.6 kW
